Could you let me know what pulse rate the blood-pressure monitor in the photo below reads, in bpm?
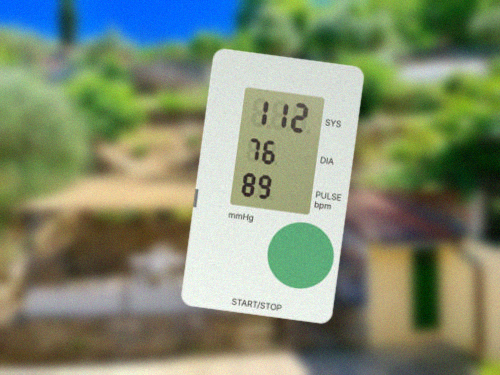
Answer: 89 bpm
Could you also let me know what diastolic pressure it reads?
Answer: 76 mmHg
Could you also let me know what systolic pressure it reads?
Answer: 112 mmHg
